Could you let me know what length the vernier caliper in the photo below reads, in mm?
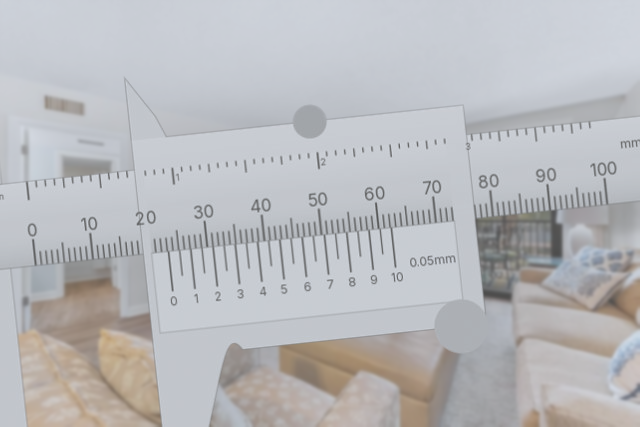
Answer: 23.2 mm
